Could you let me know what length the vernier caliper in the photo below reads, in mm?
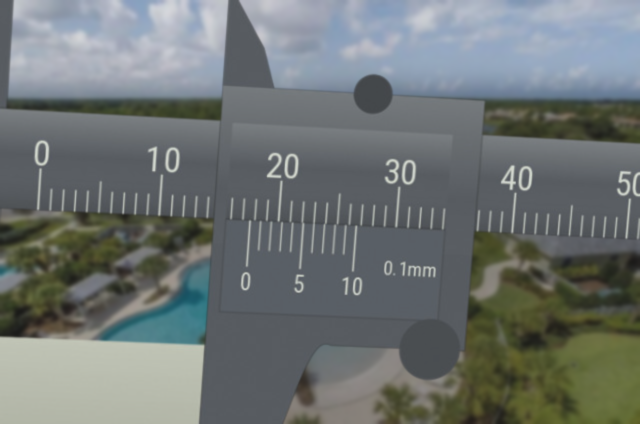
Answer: 17.6 mm
